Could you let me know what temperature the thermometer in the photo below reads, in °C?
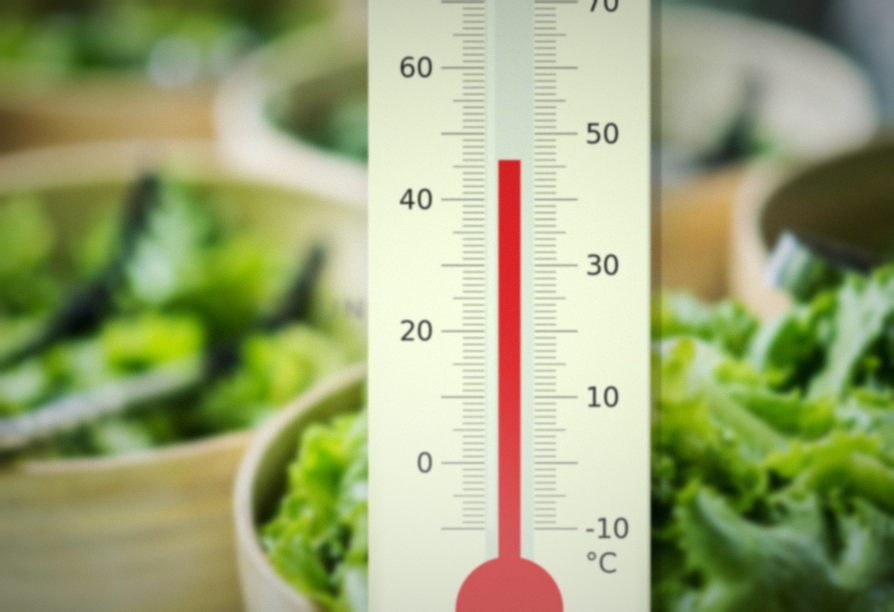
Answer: 46 °C
